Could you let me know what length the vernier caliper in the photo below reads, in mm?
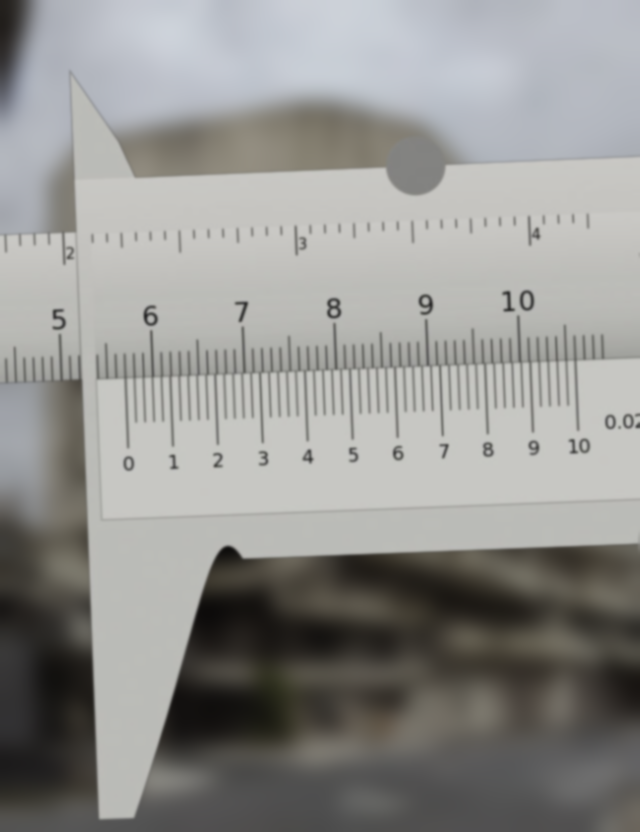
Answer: 57.0 mm
